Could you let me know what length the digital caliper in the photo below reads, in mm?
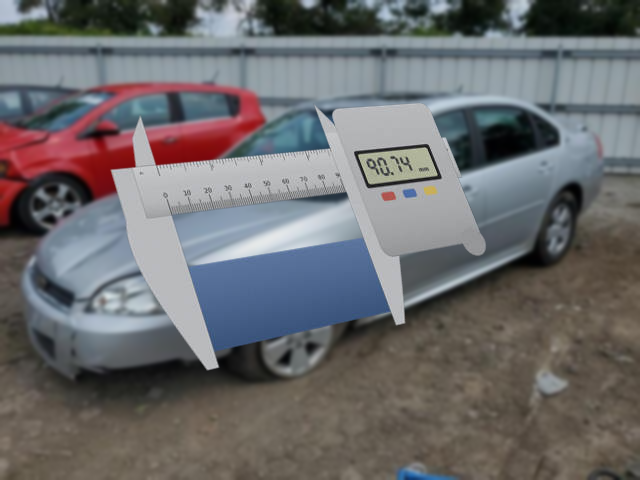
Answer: 90.74 mm
